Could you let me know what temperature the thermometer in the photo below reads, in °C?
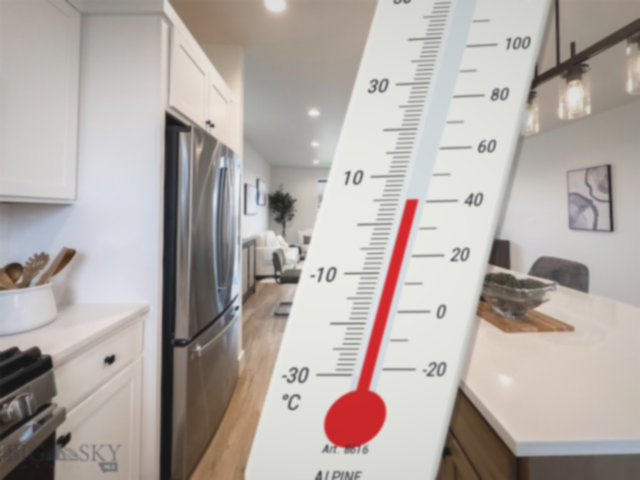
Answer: 5 °C
